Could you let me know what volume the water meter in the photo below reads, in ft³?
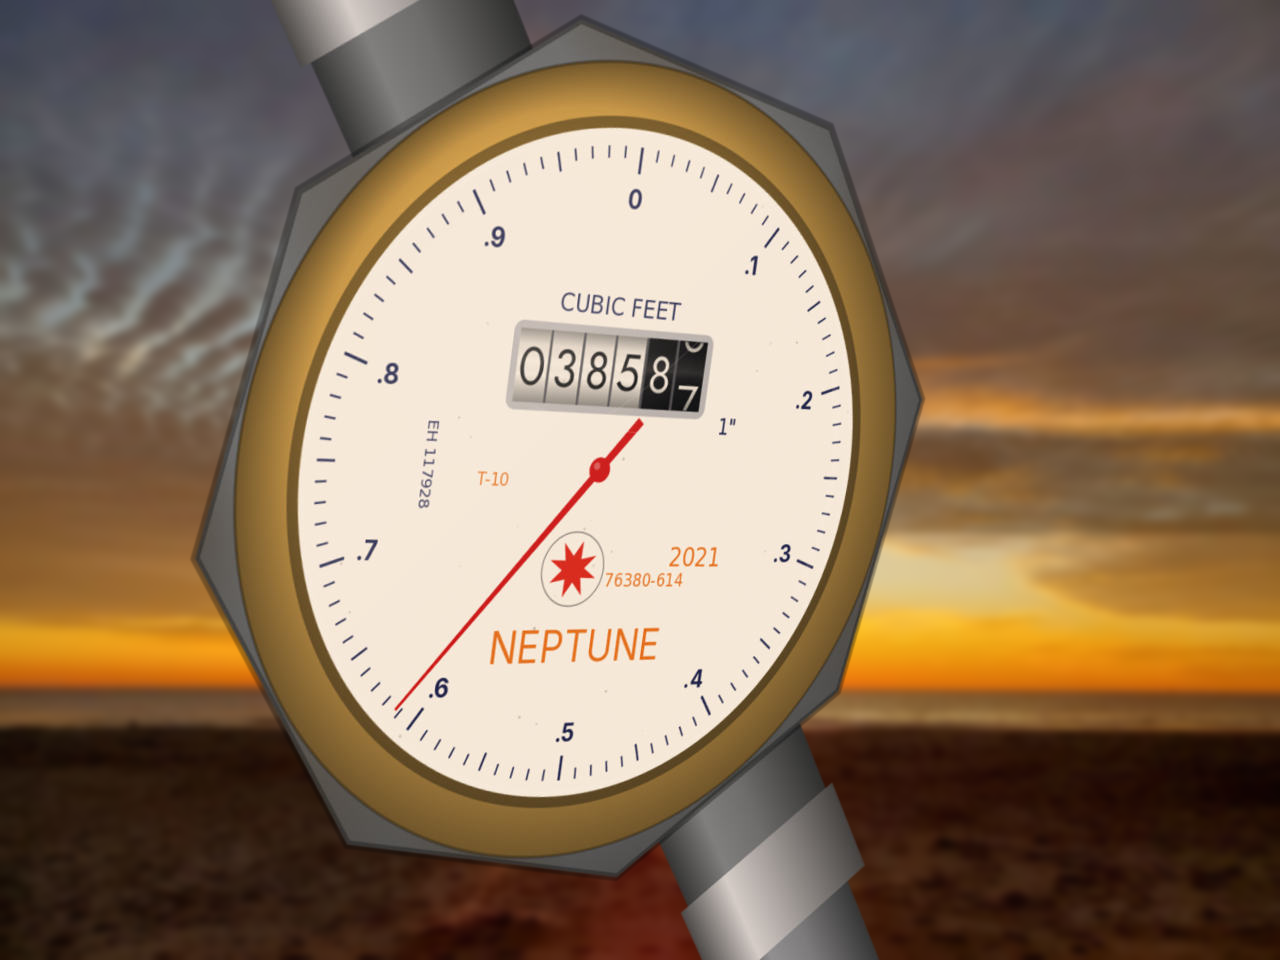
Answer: 38586.61 ft³
